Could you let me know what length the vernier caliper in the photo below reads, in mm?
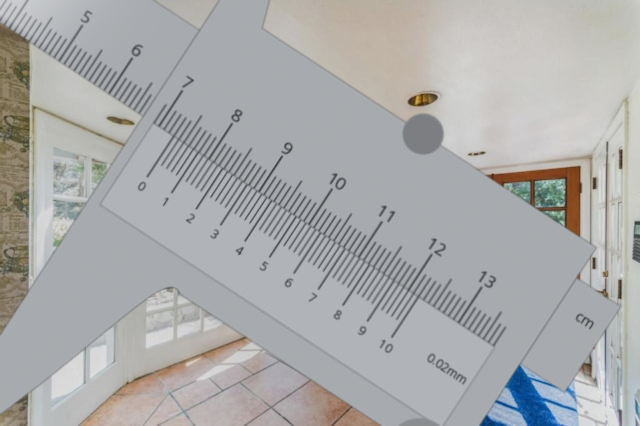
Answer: 73.0 mm
